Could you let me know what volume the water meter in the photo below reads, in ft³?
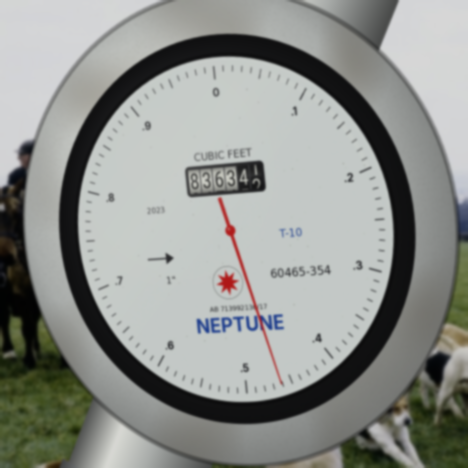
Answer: 836341.46 ft³
